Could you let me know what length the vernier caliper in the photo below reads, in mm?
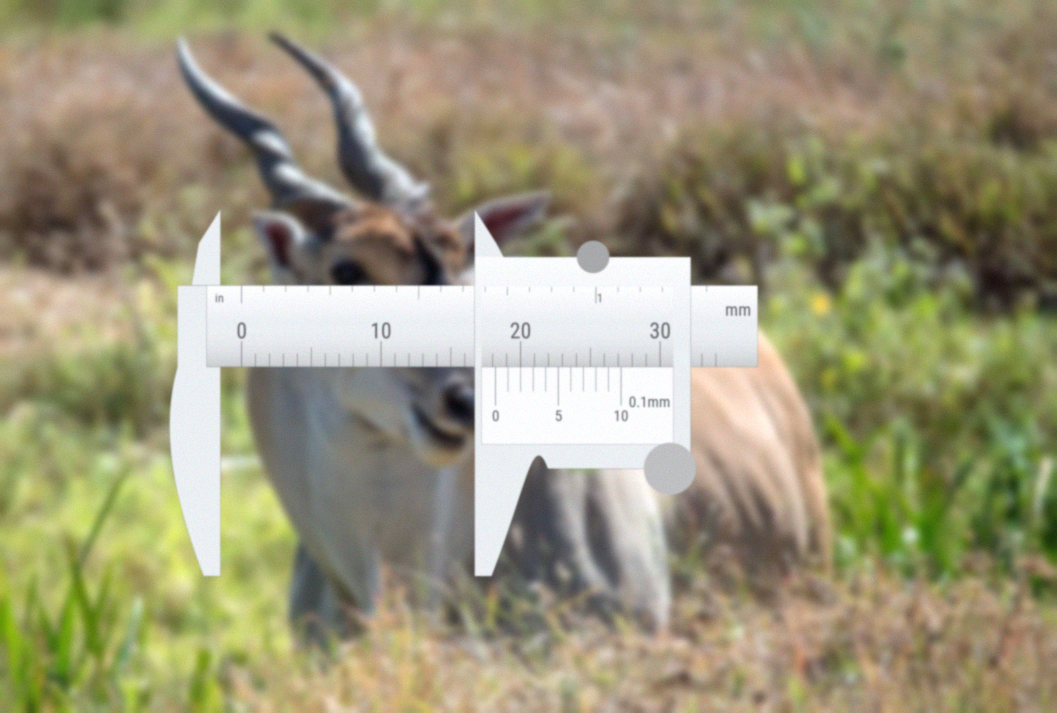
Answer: 18.2 mm
